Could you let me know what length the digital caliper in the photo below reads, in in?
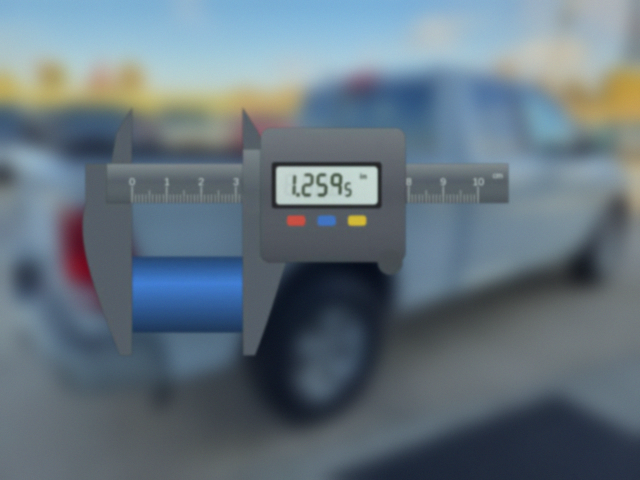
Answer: 1.2595 in
